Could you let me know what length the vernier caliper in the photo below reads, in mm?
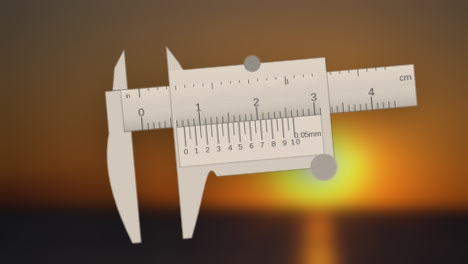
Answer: 7.2 mm
